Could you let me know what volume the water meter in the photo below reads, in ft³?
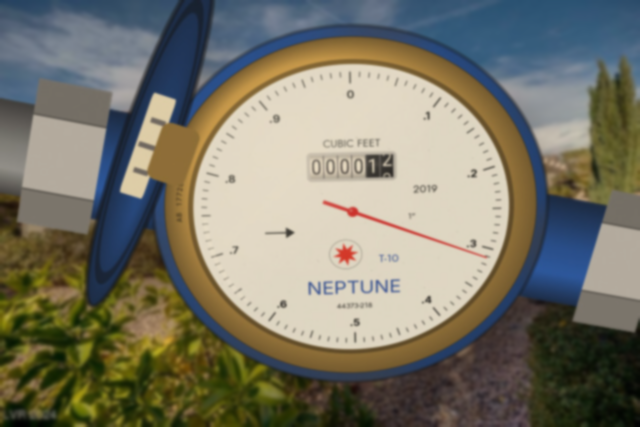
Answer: 12.31 ft³
